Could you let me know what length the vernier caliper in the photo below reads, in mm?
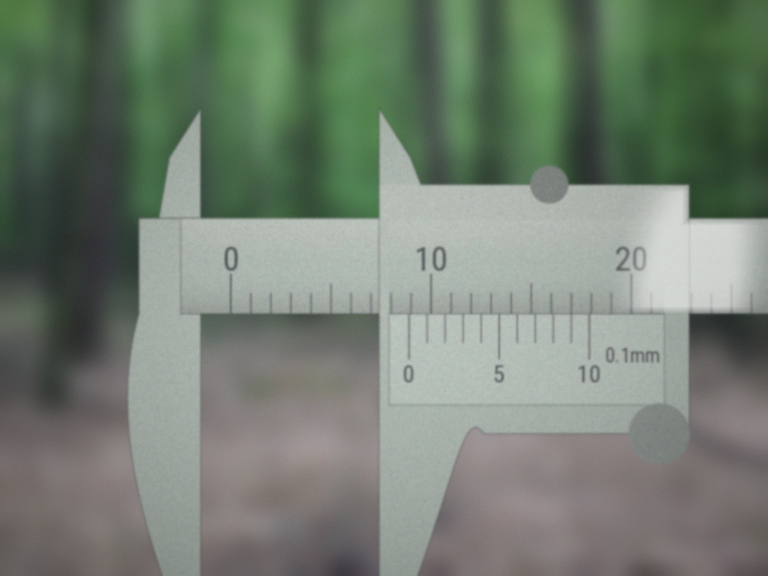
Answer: 8.9 mm
